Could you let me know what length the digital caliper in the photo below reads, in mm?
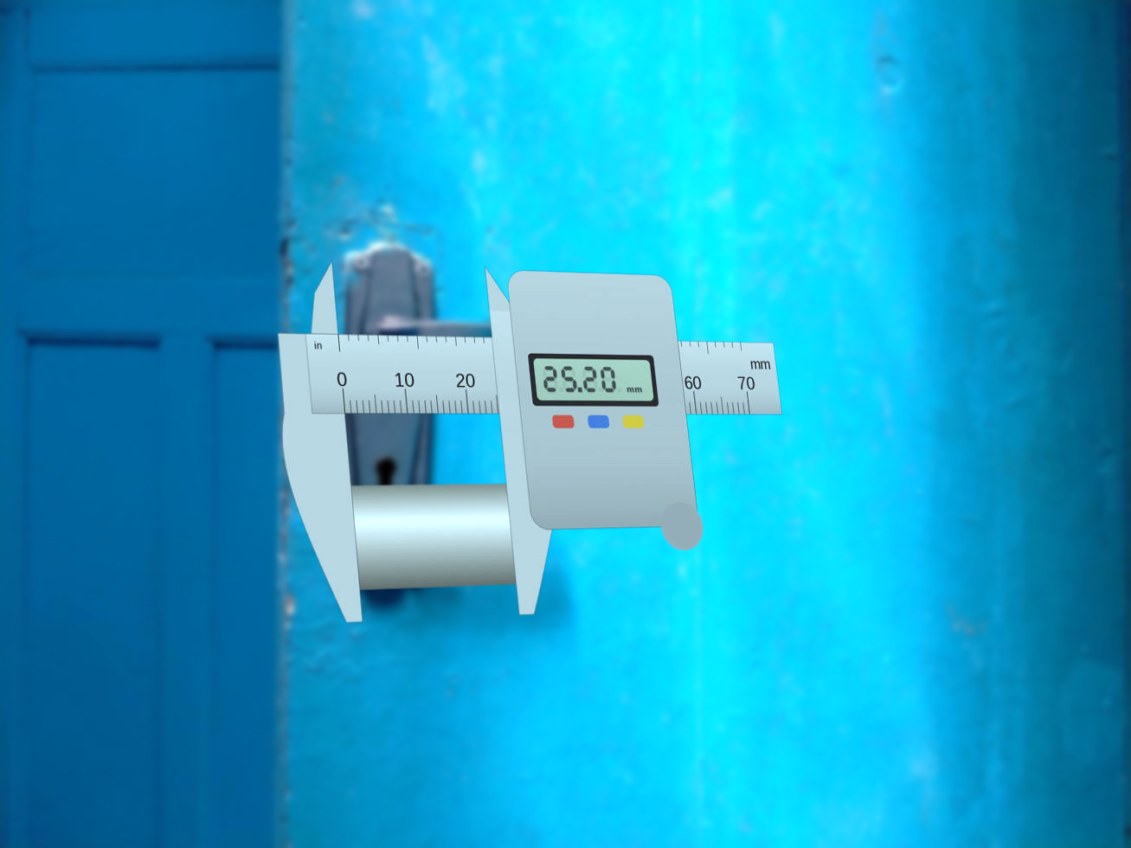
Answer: 25.20 mm
